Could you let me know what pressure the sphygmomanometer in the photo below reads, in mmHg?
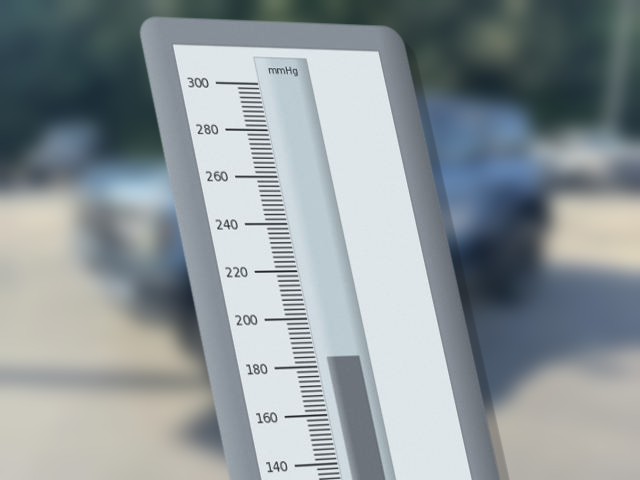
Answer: 184 mmHg
